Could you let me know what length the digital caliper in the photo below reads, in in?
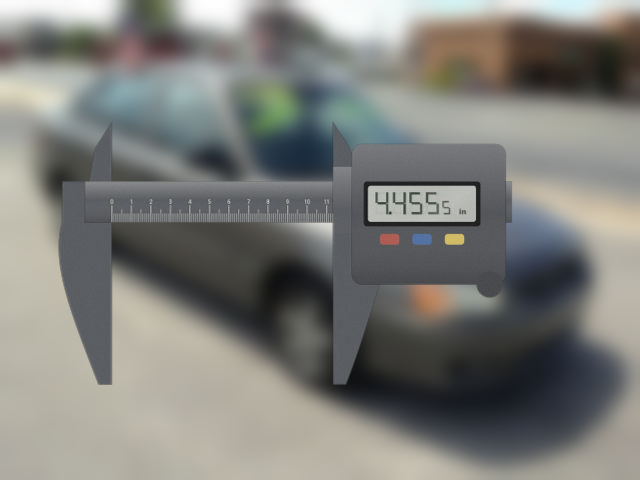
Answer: 4.4555 in
